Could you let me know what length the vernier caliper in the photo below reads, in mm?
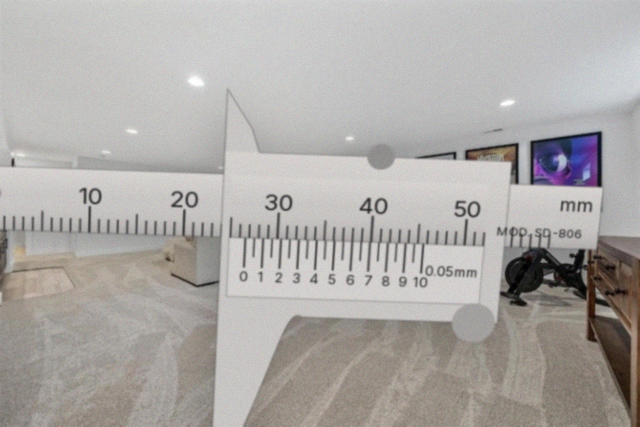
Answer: 26.6 mm
